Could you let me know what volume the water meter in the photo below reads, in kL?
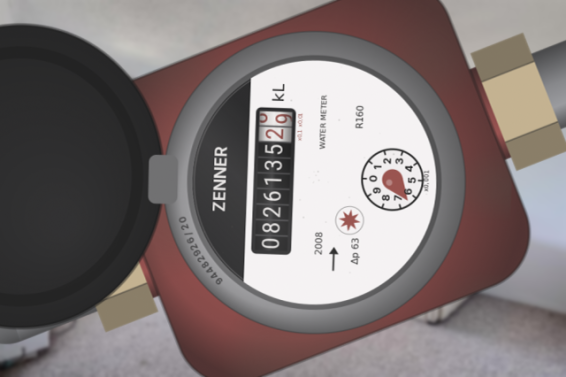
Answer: 826135.286 kL
